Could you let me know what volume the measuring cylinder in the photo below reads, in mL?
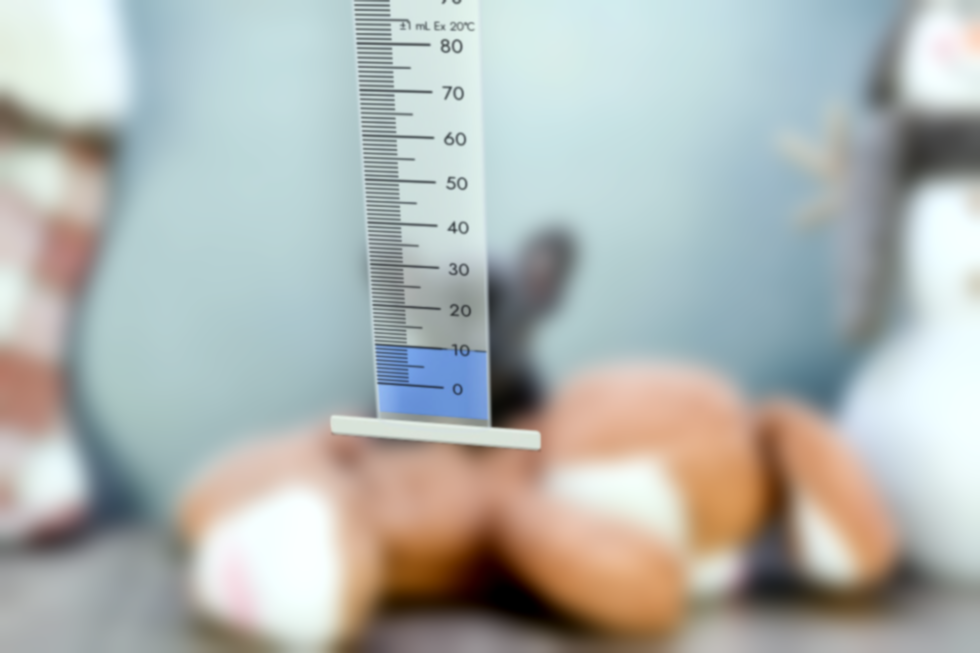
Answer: 10 mL
